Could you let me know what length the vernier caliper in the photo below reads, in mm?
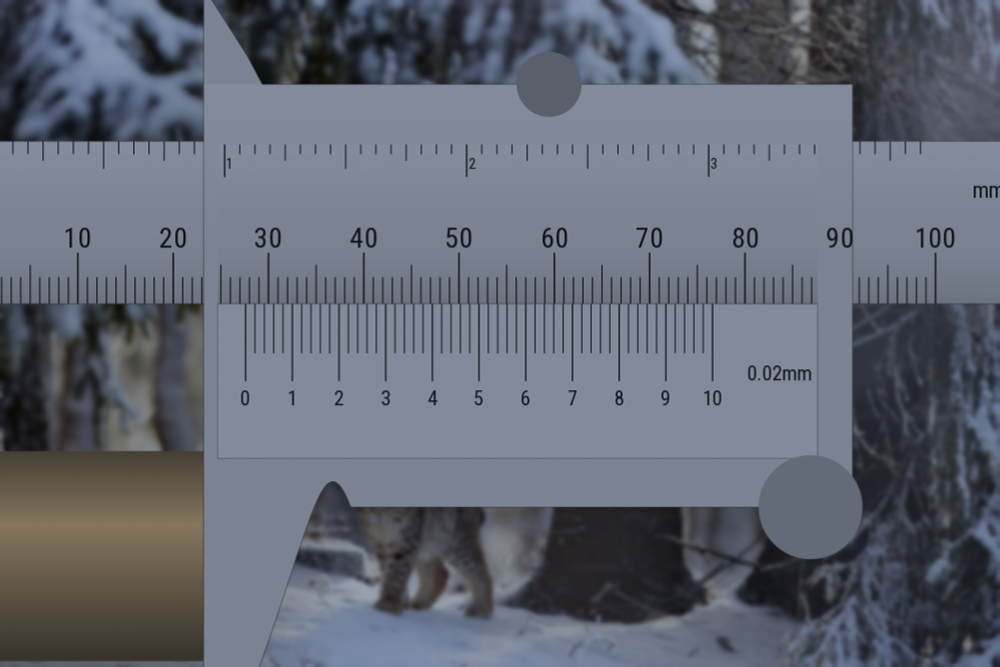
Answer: 27.6 mm
